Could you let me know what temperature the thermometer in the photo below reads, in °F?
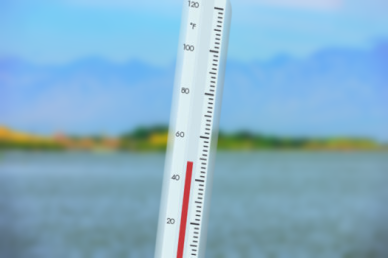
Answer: 48 °F
